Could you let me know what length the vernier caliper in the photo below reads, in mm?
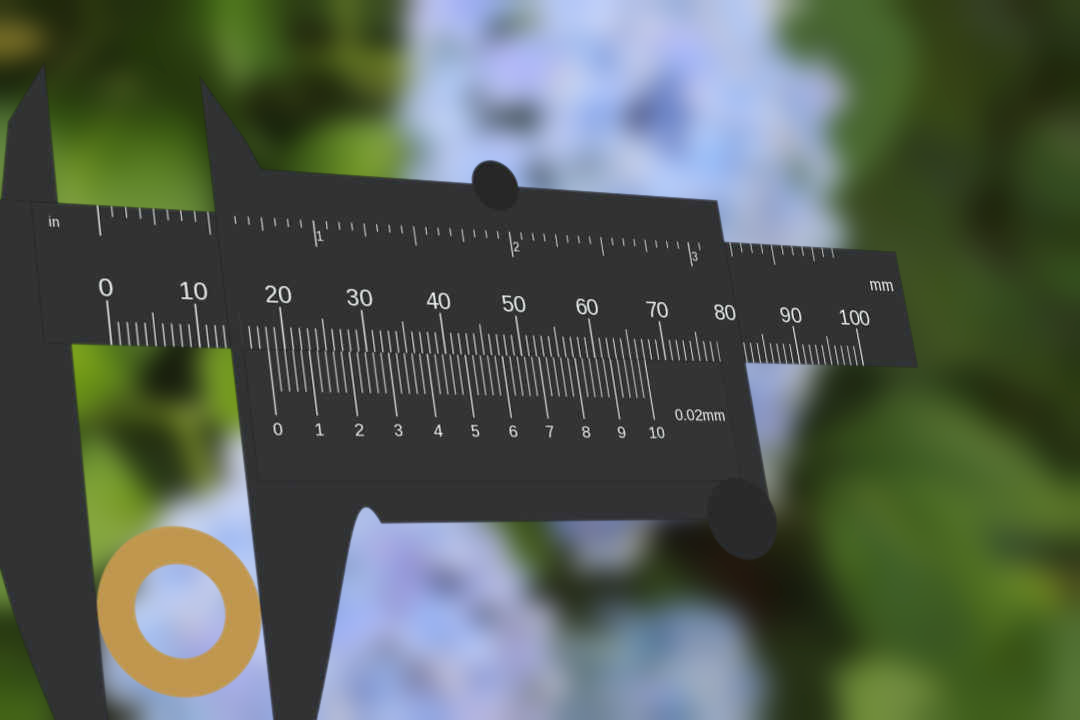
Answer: 18.0 mm
